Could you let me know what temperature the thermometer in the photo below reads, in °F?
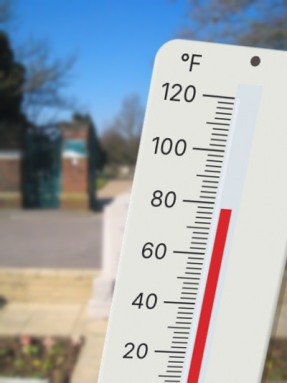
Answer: 78 °F
